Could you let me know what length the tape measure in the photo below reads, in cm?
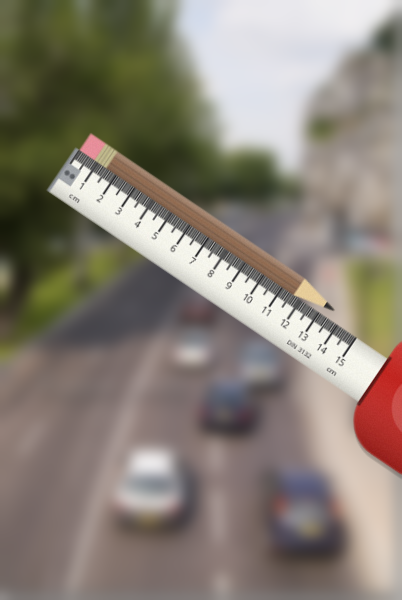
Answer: 13.5 cm
